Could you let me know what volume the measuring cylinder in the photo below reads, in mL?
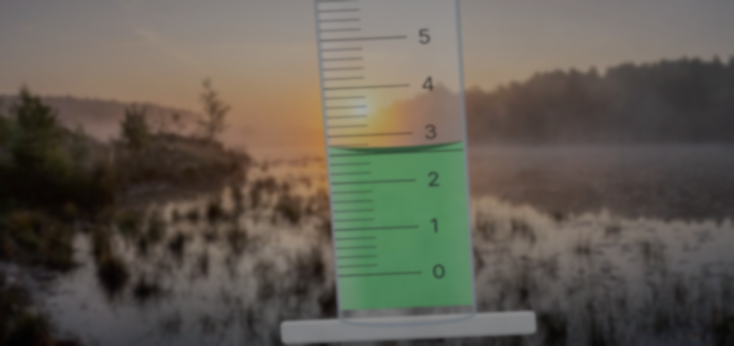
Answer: 2.6 mL
